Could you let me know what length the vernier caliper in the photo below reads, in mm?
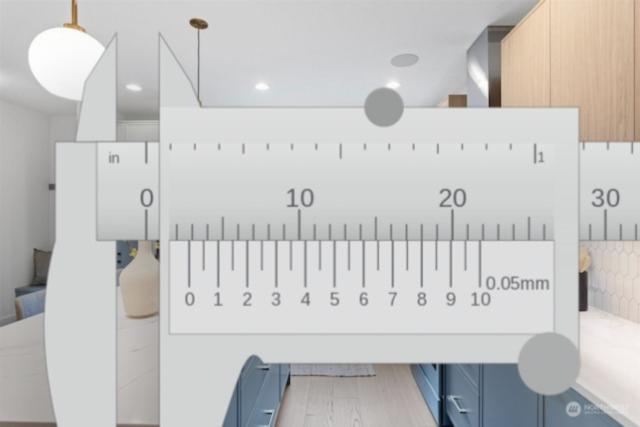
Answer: 2.8 mm
